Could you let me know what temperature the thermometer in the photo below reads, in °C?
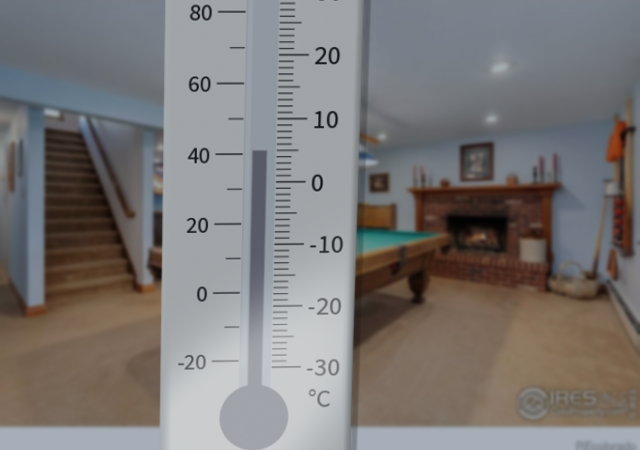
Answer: 5 °C
